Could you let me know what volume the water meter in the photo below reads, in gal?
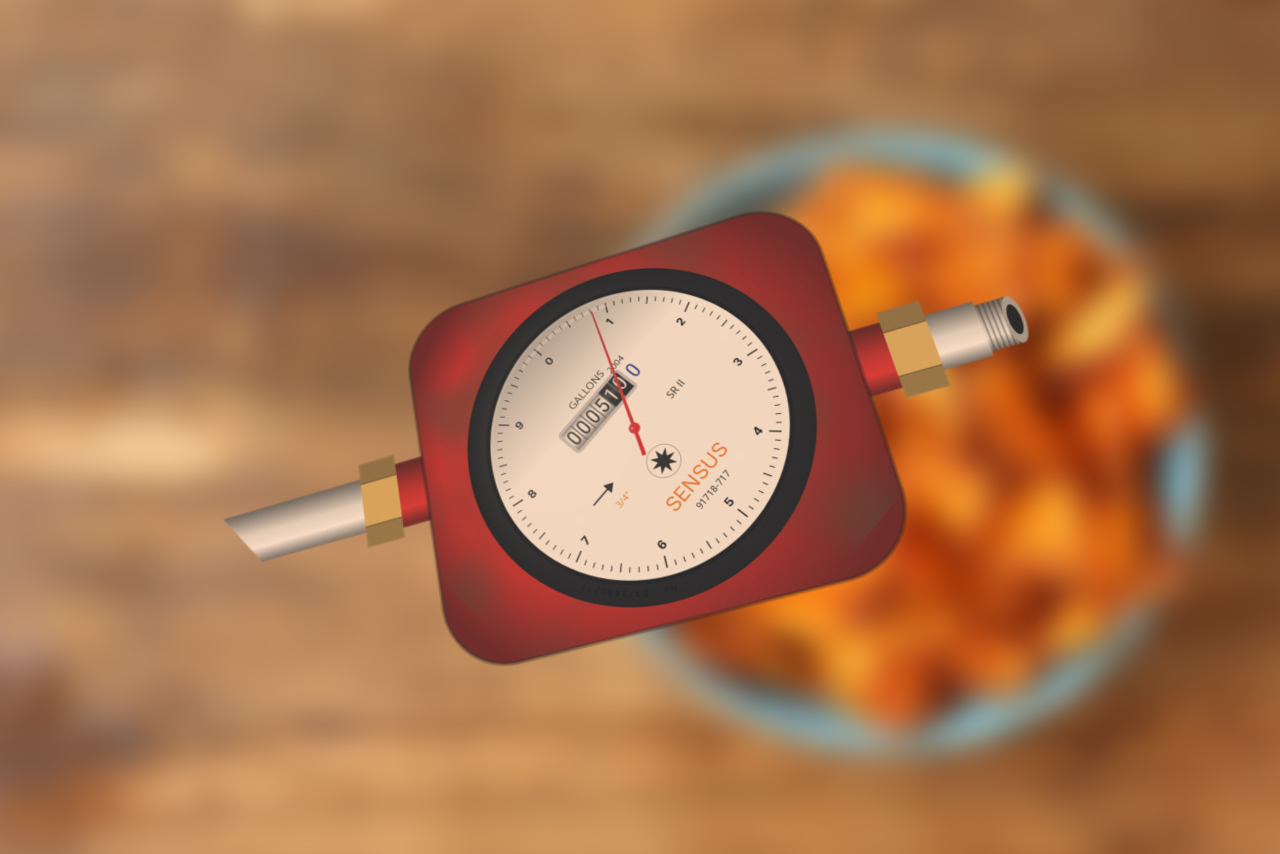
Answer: 5100.8 gal
